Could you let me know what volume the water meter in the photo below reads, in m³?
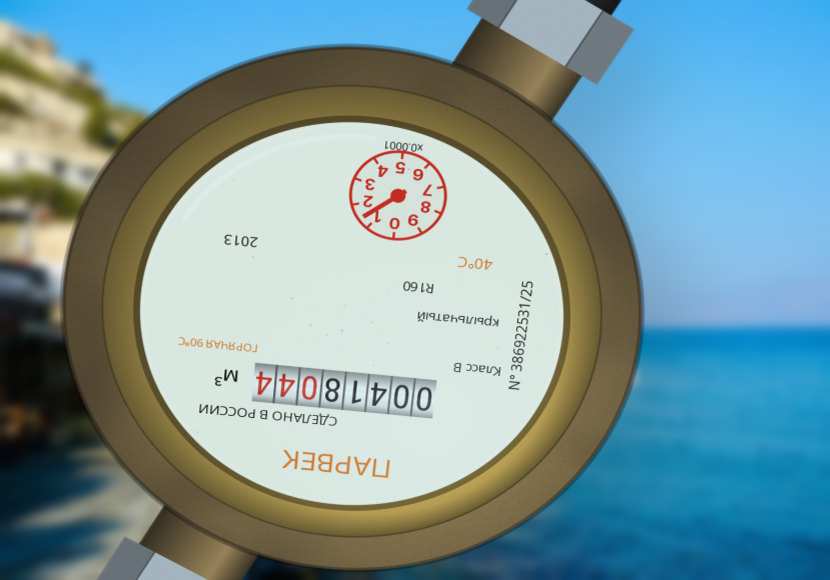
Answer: 418.0441 m³
